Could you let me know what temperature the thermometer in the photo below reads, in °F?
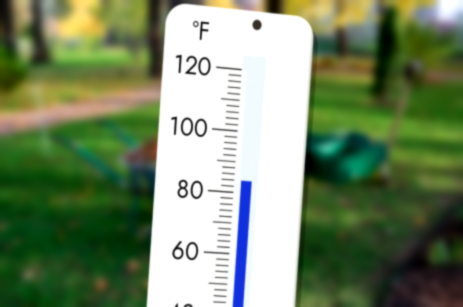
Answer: 84 °F
